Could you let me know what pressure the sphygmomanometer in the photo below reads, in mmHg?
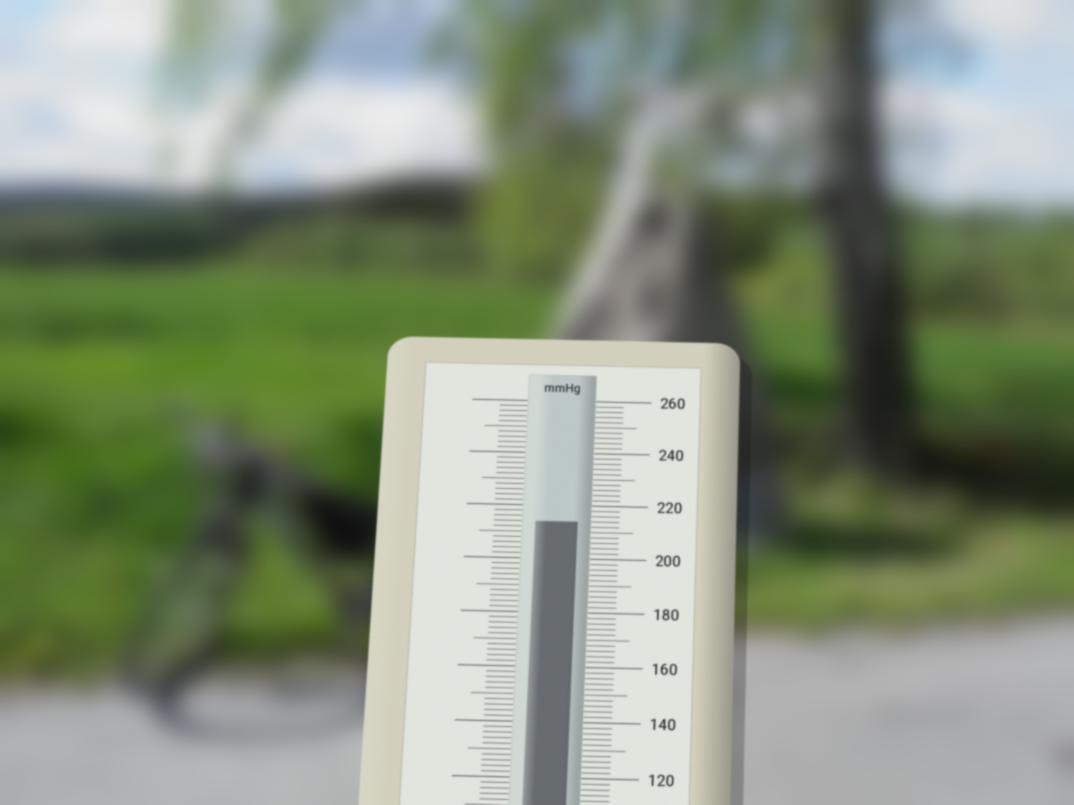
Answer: 214 mmHg
